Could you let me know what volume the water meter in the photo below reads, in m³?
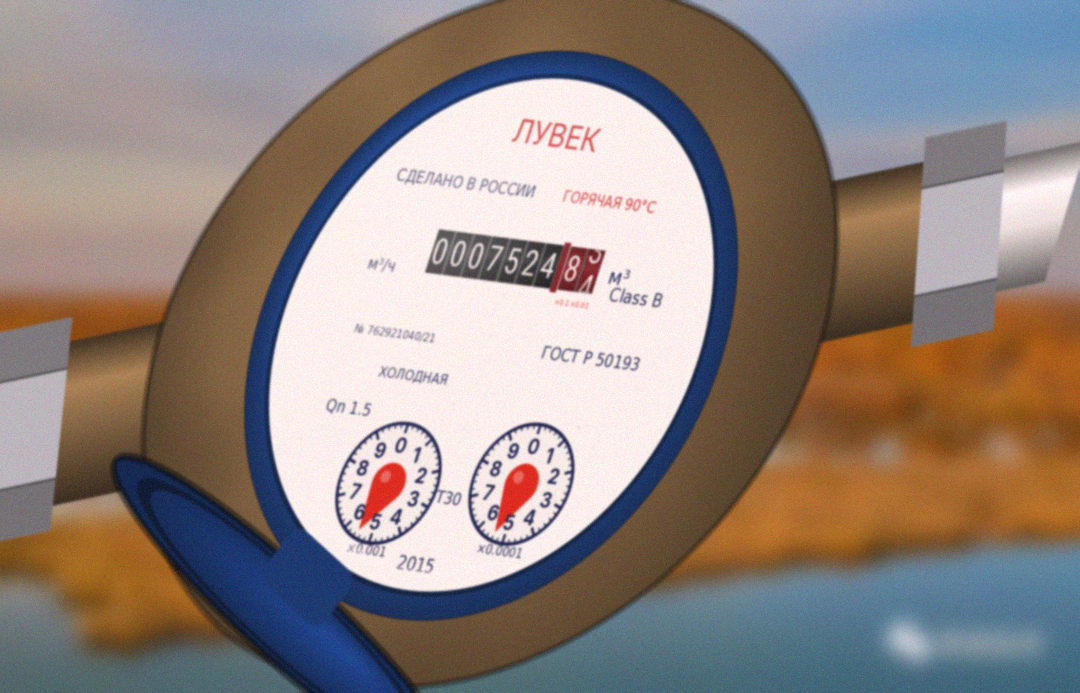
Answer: 7524.8355 m³
